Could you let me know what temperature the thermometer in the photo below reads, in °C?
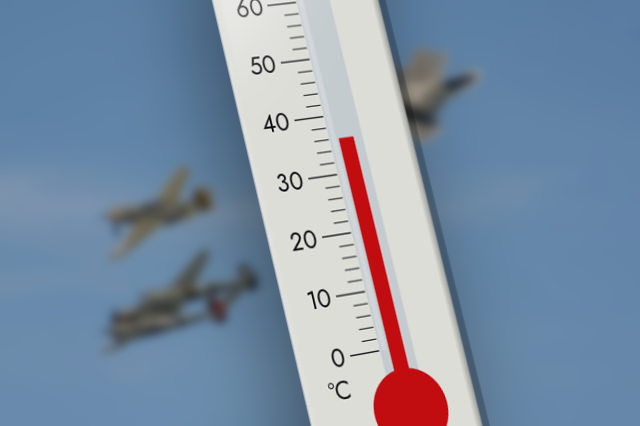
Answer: 36 °C
